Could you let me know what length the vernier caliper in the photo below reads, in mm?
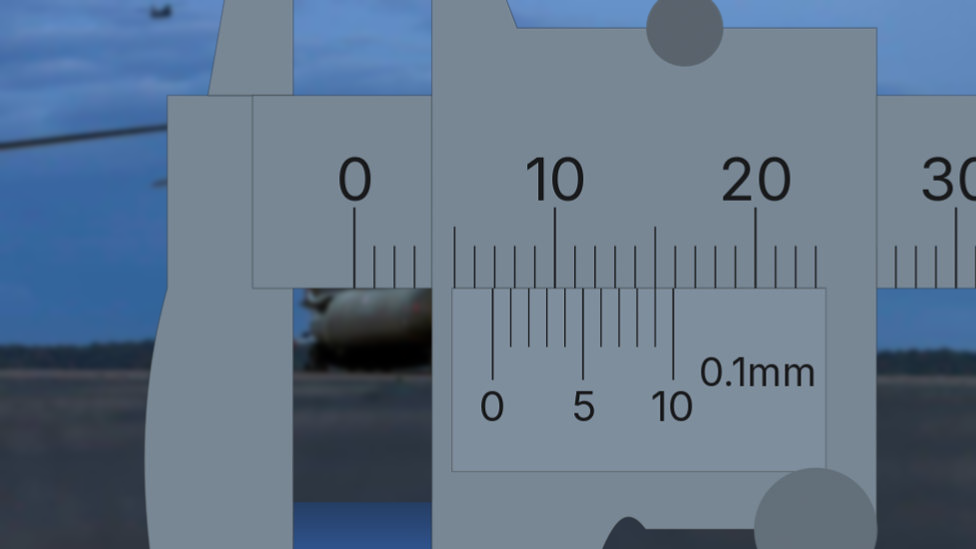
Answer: 6.9 mm
